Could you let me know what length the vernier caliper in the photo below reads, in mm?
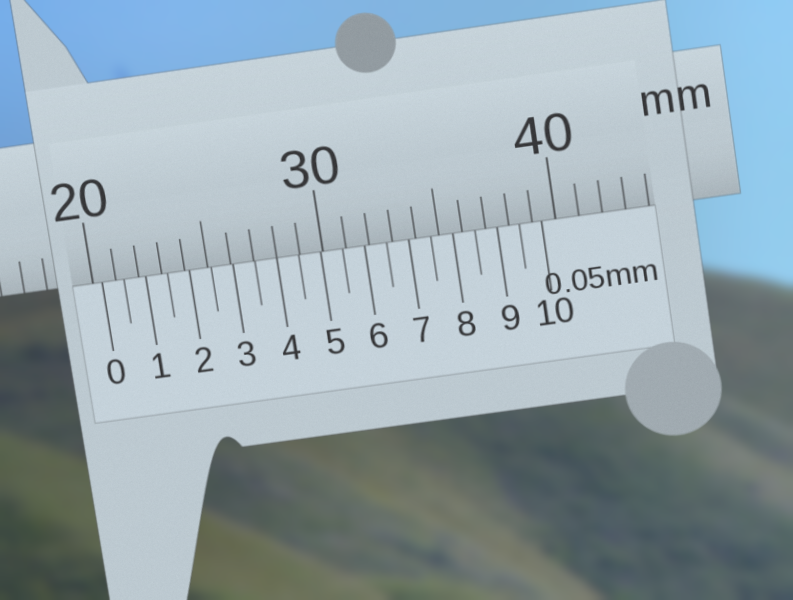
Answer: 20.4 mm
